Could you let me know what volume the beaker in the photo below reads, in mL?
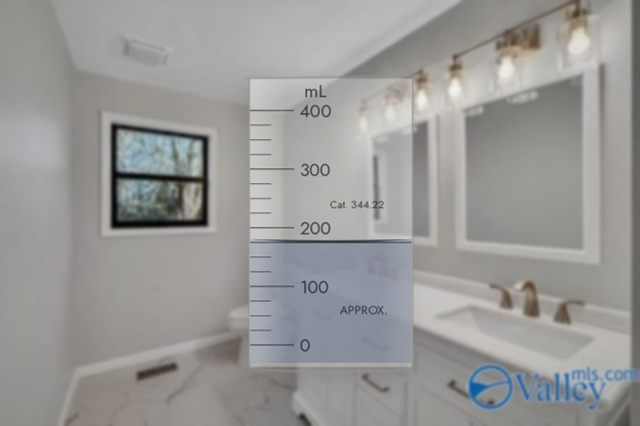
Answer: 175 mL
